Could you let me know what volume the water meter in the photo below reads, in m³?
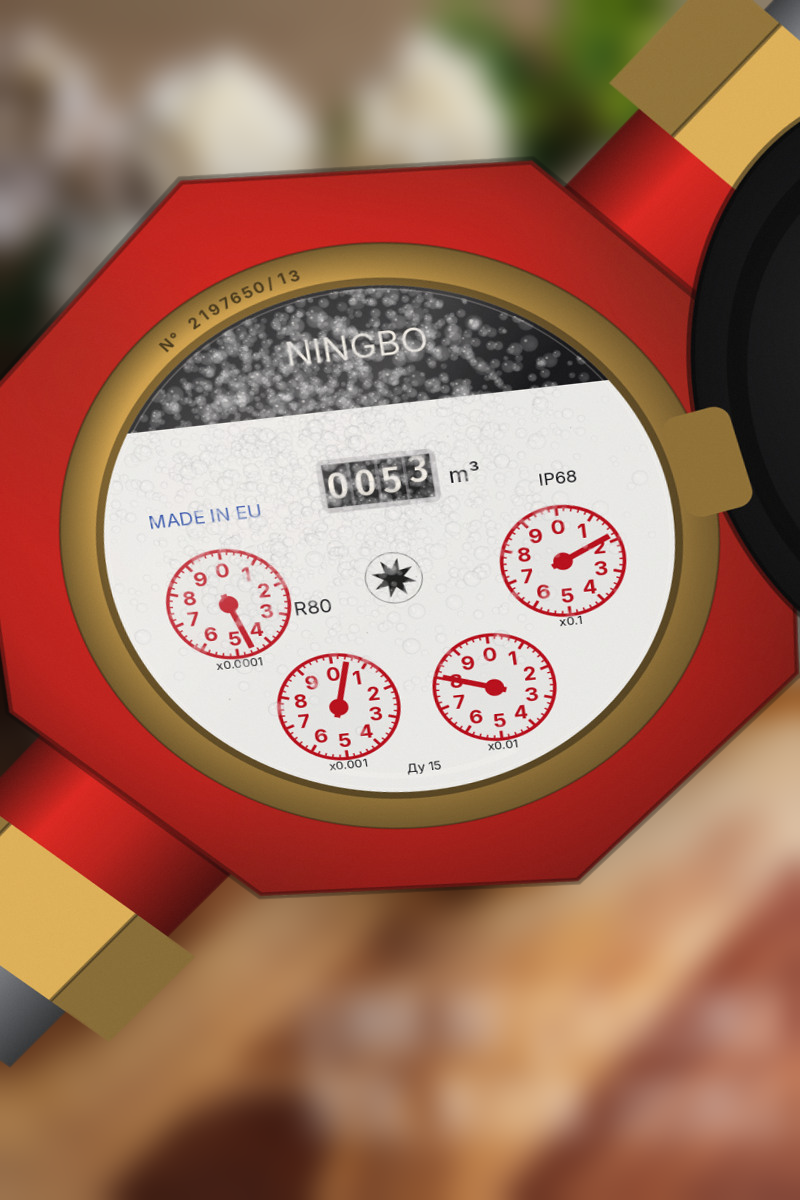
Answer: 53.1804 m³
